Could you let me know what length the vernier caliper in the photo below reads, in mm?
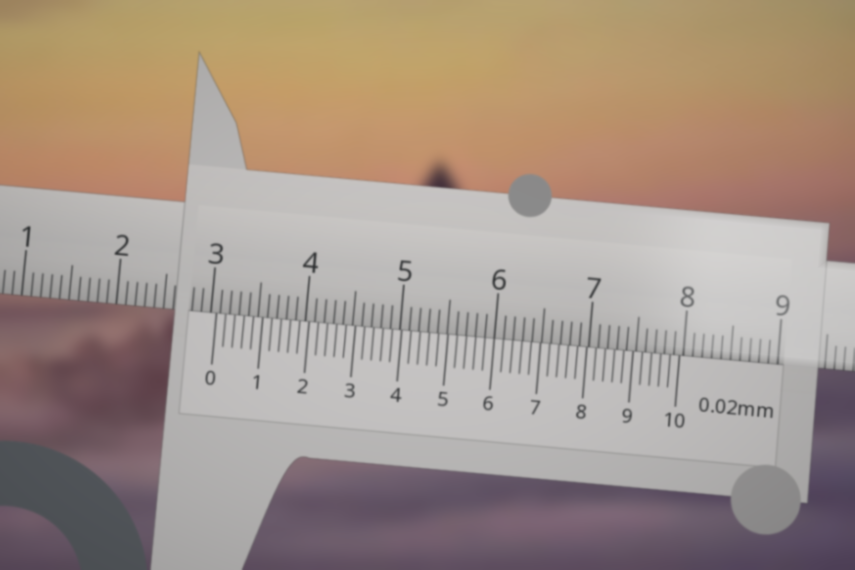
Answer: 30.6 mm
